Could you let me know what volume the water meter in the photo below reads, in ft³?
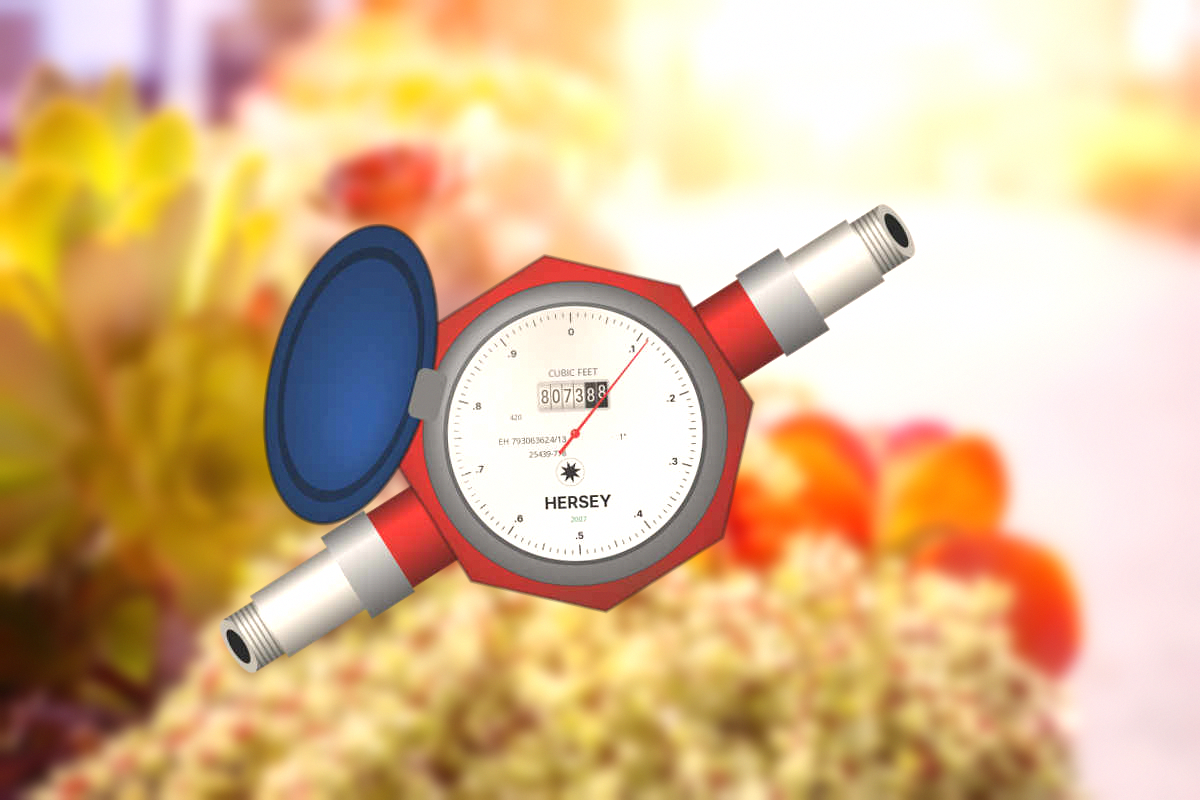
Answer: 807388.11 ft³
